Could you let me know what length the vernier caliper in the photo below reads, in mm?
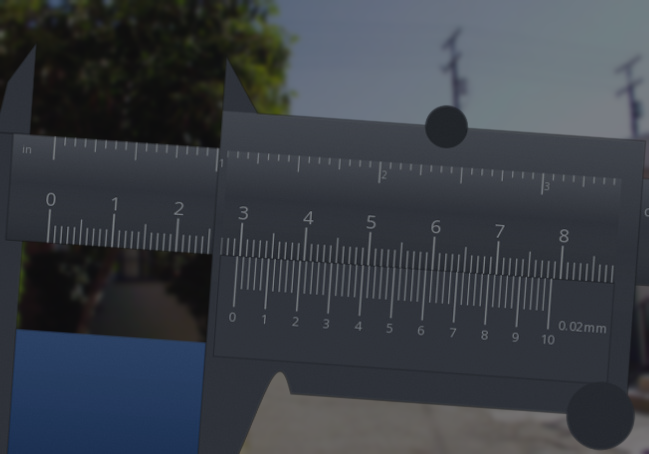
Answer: 29.6 mm
